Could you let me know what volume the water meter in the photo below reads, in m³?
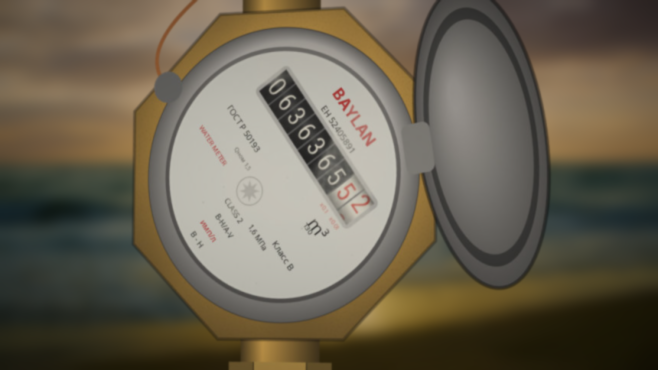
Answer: 636365.52 m³
